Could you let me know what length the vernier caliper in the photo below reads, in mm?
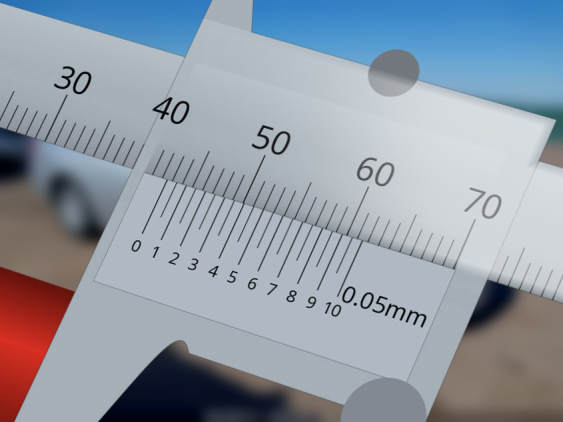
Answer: 42.5 mm
